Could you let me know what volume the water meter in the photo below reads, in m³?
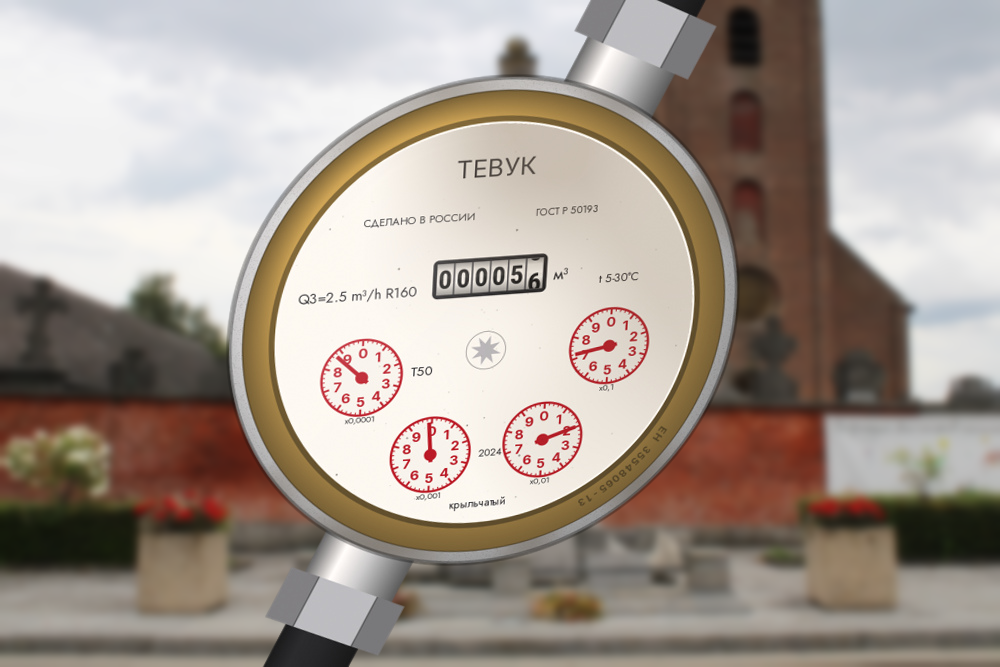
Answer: 55.7198 m³
